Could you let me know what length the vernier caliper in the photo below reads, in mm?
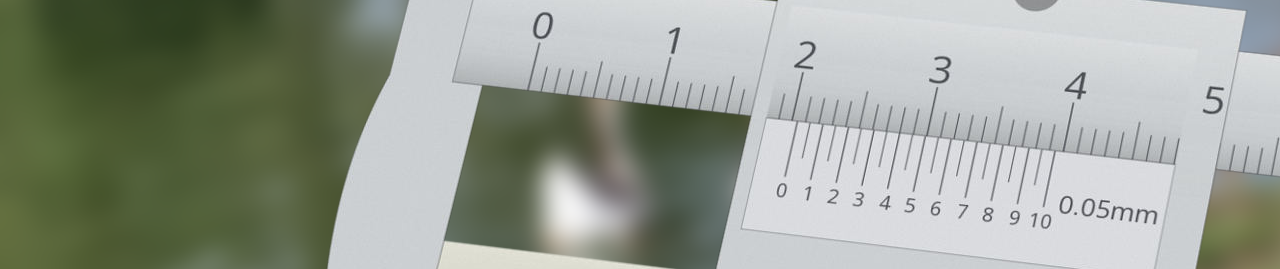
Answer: 20.4 mm
